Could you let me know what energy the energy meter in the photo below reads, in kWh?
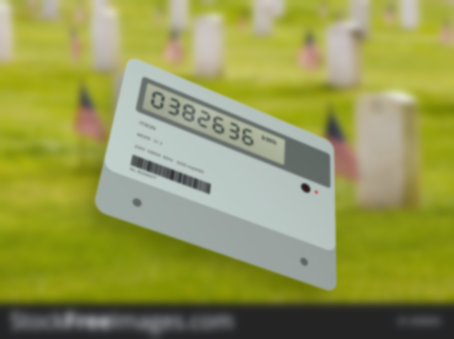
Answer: 382636 kWh
